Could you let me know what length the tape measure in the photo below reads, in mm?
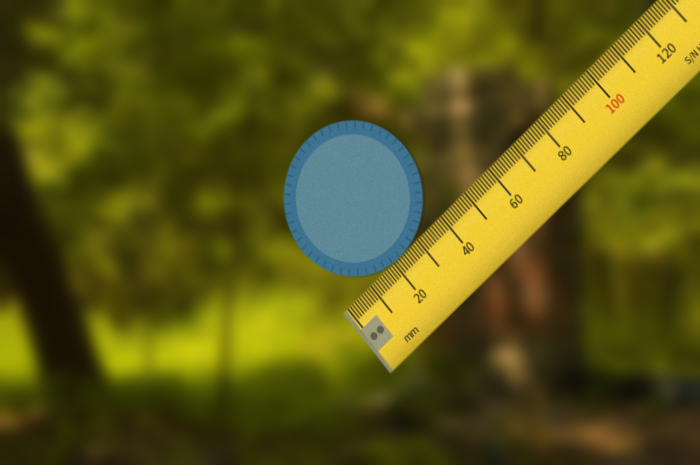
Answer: 45 mm
